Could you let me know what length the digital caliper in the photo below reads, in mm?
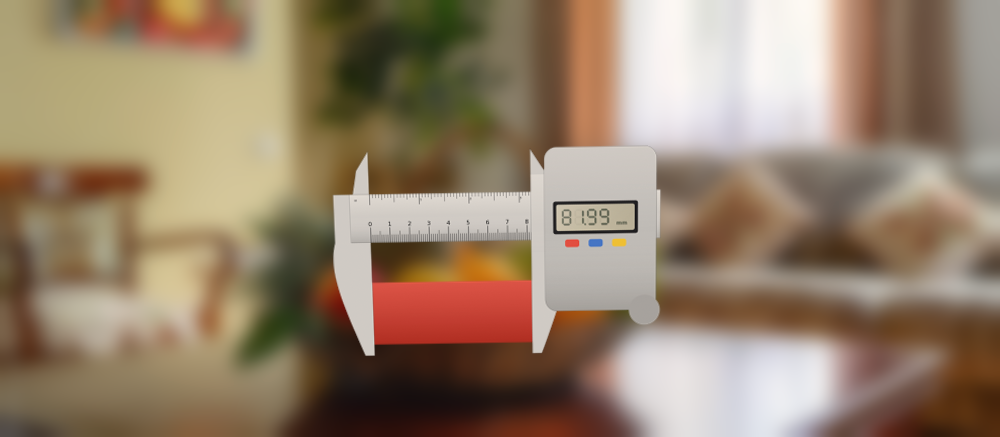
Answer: 81.99 mm
